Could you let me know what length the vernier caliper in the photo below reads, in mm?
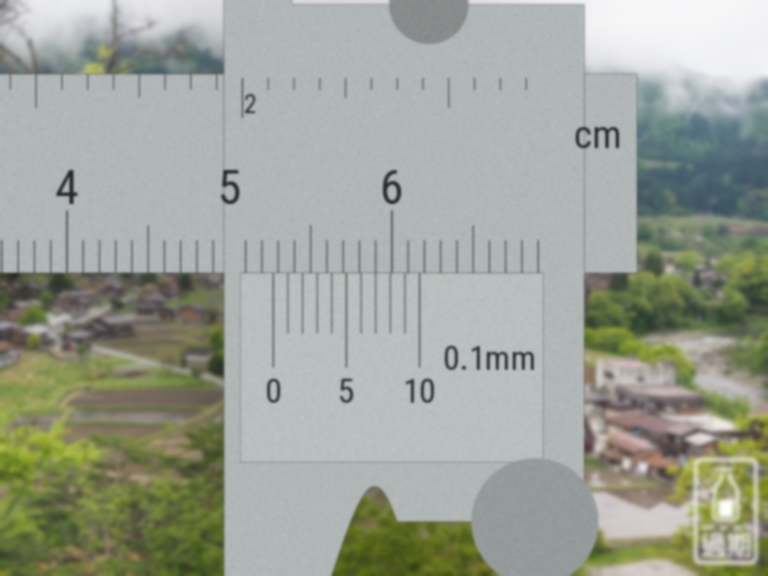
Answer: 52.7 mm
